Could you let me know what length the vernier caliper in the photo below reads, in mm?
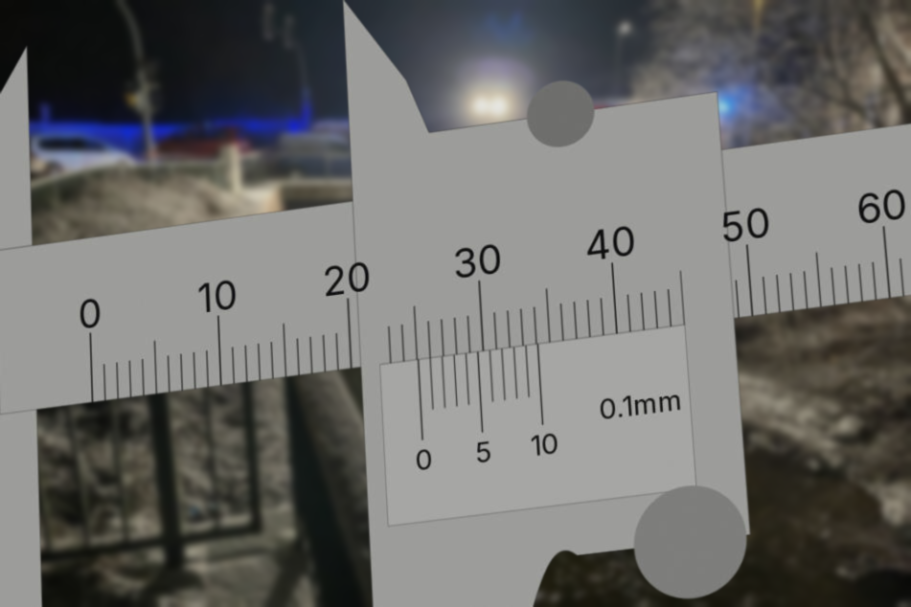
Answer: 25.1 mm
